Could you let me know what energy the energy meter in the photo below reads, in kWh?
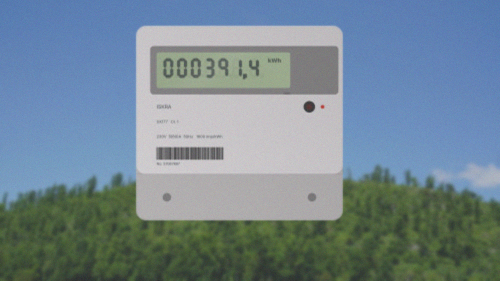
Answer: 391.4 kWh
